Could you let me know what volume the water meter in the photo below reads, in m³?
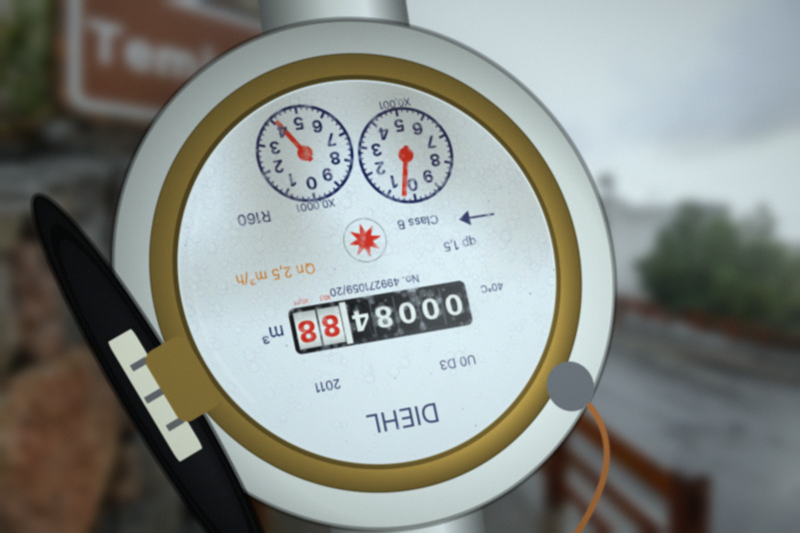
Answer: 84.8804 m³
